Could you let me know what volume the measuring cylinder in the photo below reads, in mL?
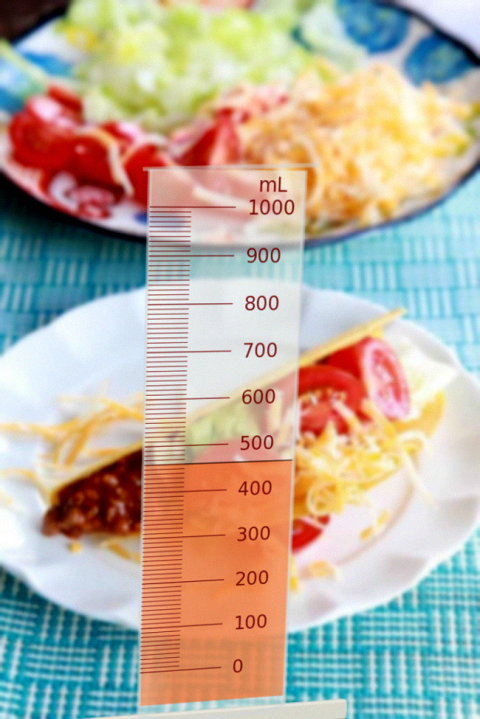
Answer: 460 mL
